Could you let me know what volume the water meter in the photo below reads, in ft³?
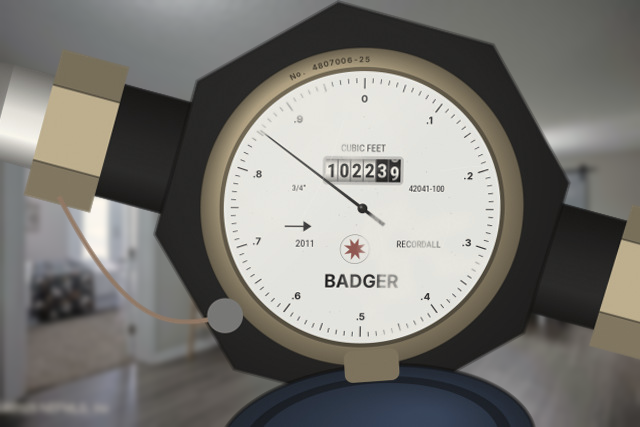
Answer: 102238.85 ft³
